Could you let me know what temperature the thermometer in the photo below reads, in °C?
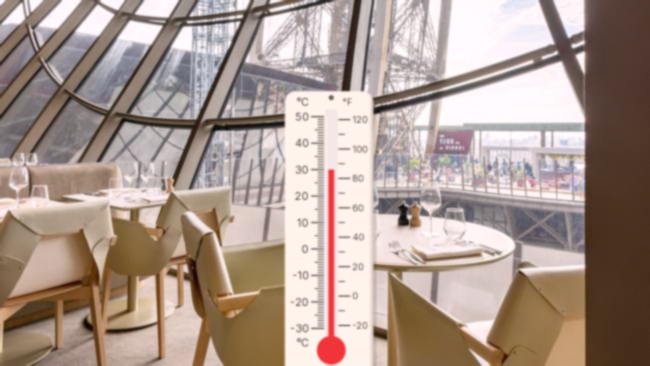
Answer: 30 °C
